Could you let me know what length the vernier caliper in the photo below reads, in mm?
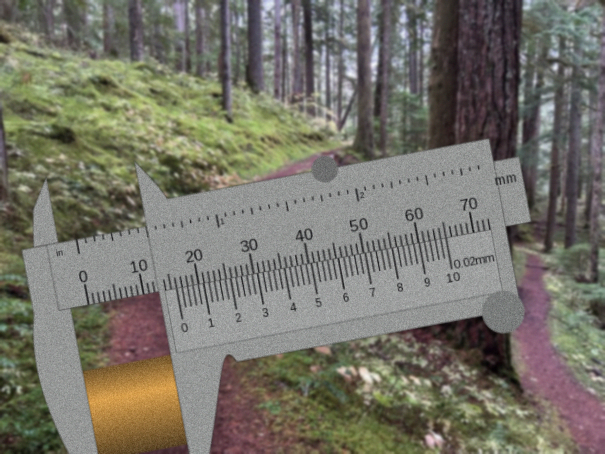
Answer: 16.0 mm
